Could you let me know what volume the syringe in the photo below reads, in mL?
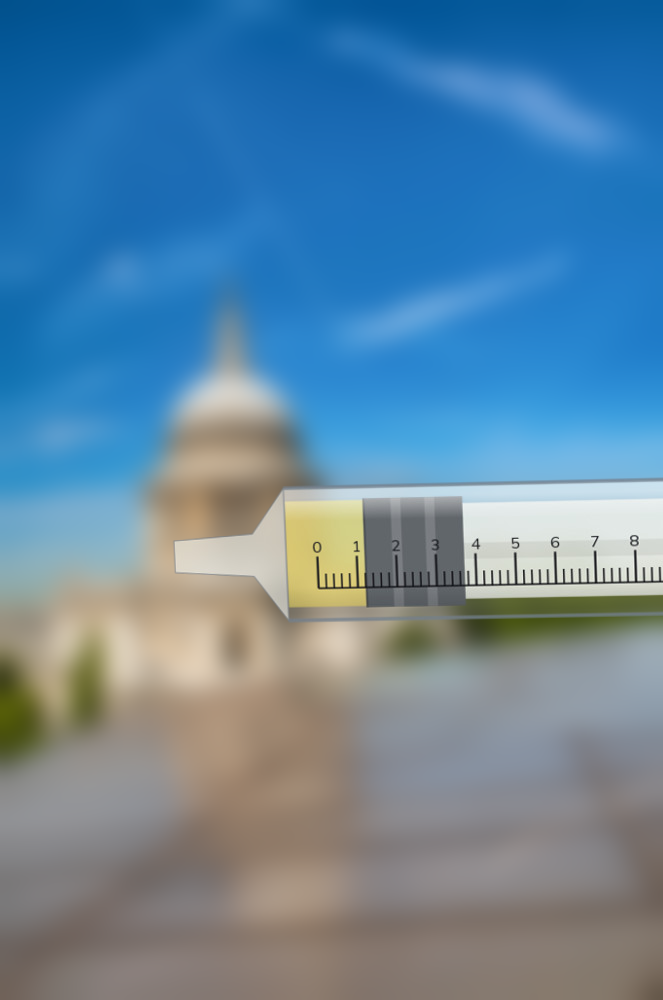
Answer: 1.2 mL
